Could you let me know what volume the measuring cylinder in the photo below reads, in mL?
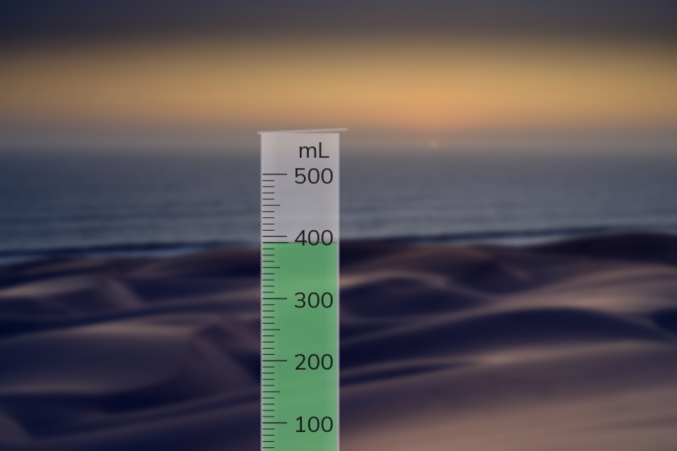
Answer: 390 mL
